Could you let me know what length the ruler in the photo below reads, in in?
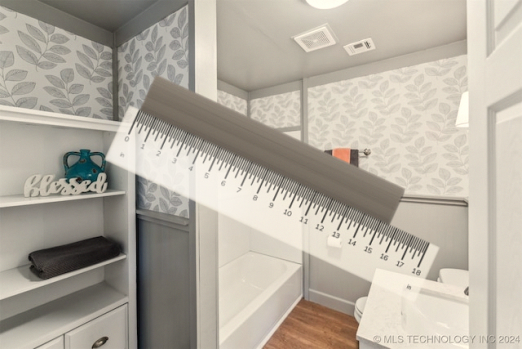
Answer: 15.5 in
